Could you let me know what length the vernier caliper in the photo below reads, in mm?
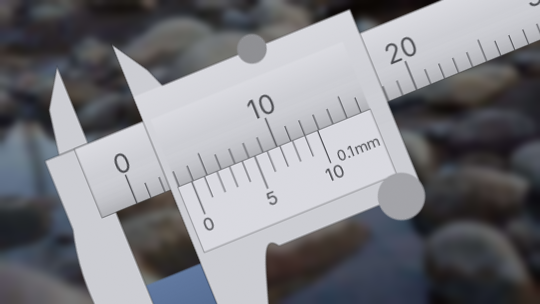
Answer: 3.9 mm
